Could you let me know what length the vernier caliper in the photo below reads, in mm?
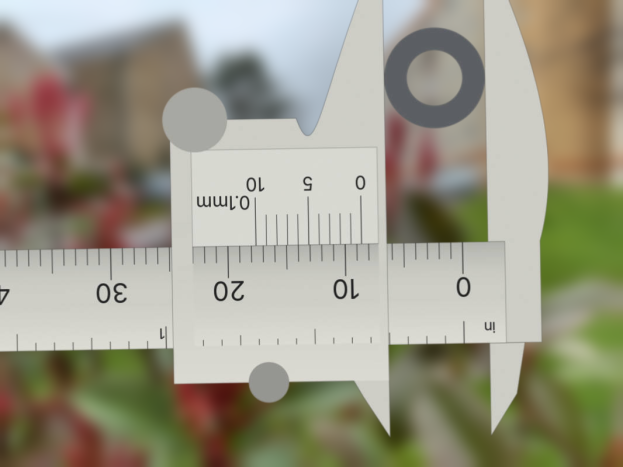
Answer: 8.6 mm
